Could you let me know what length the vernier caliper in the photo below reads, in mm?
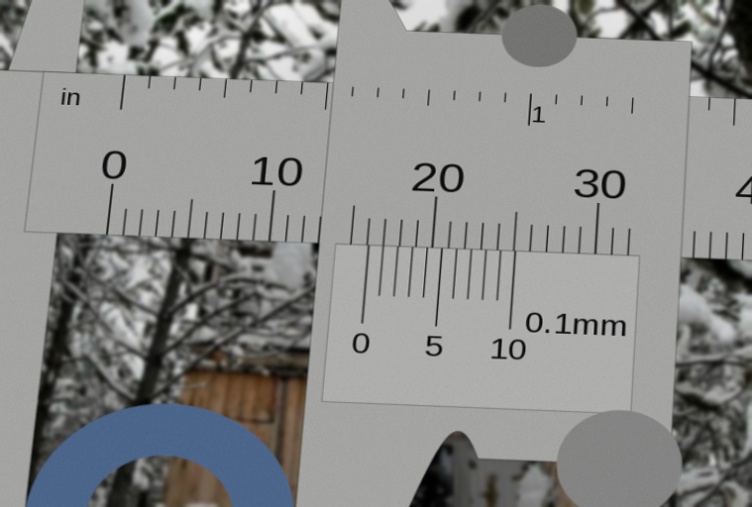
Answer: 16.1 mm
